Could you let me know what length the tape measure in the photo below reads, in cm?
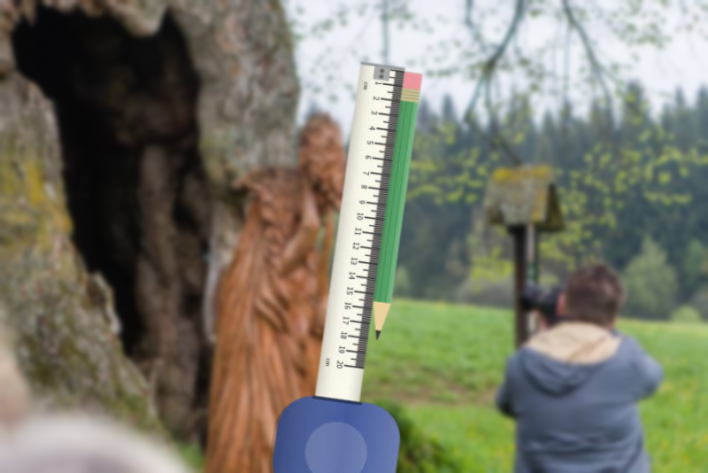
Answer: 18 cm
